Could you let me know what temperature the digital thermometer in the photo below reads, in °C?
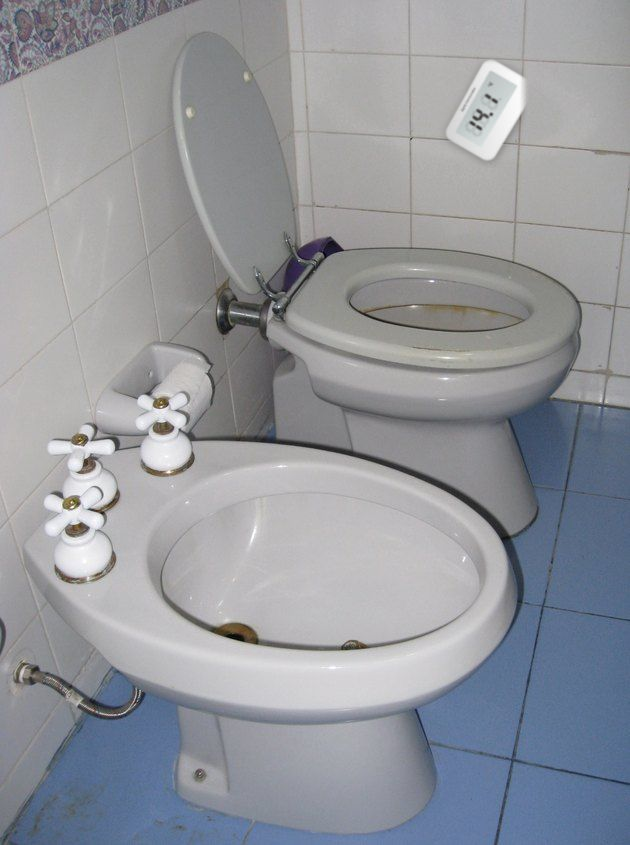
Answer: 14.1 °C
